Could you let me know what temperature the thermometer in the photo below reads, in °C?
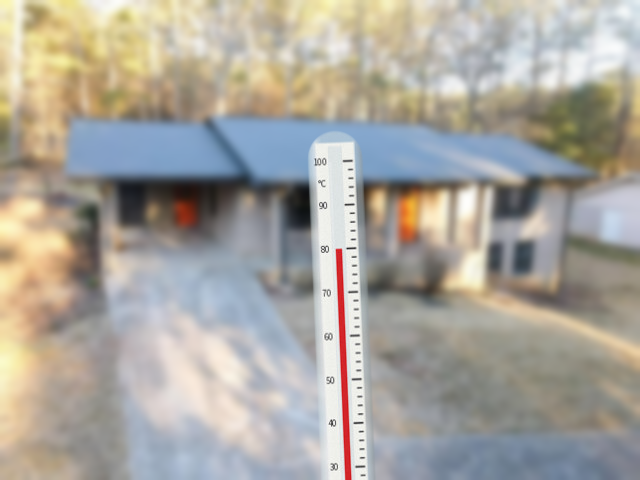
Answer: 80 °C
